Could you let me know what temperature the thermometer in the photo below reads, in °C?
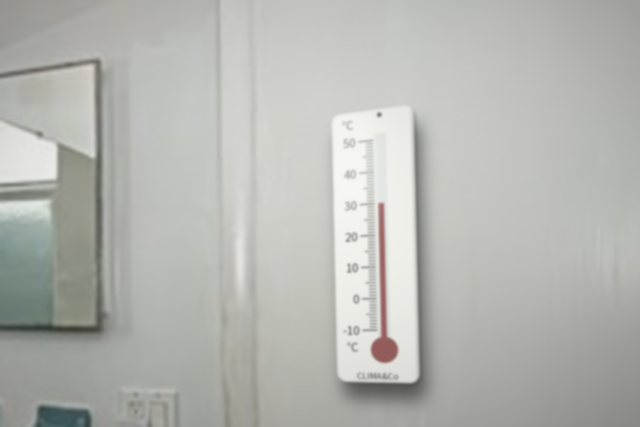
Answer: 30 °C
